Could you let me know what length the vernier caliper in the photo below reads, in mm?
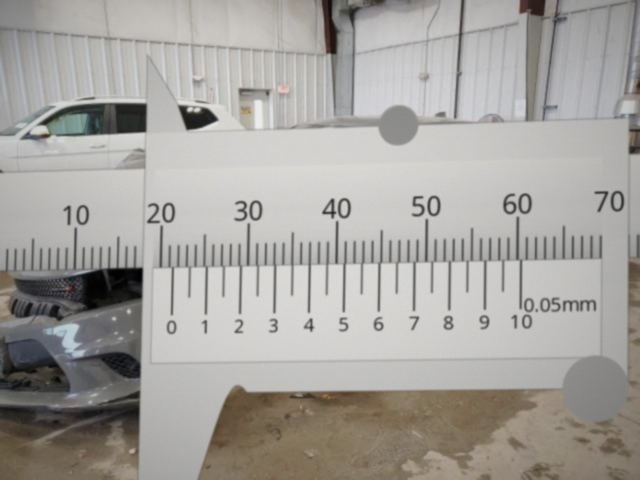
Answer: 21.4 mm
